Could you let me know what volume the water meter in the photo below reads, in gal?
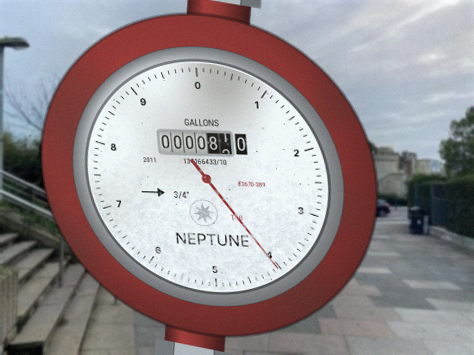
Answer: 814.0 gal
